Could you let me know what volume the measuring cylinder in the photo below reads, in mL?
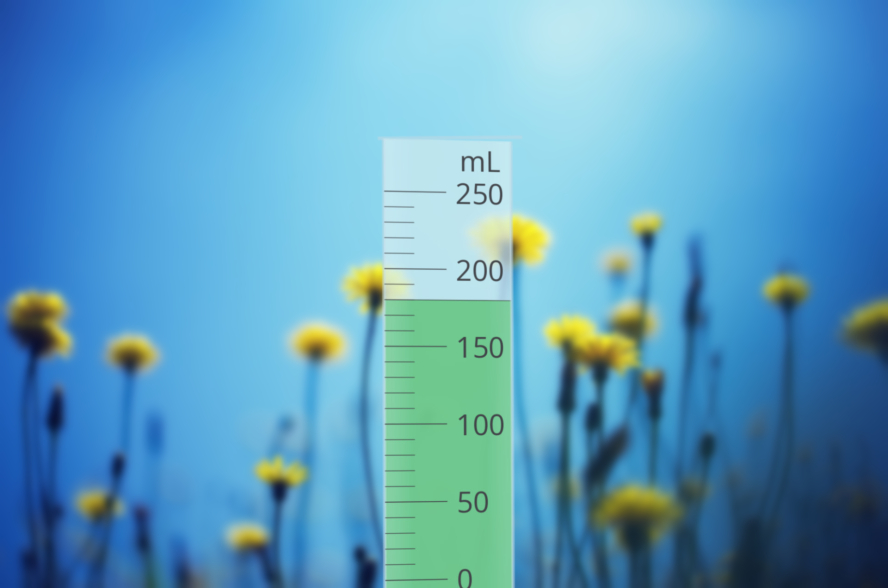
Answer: 180 mL
